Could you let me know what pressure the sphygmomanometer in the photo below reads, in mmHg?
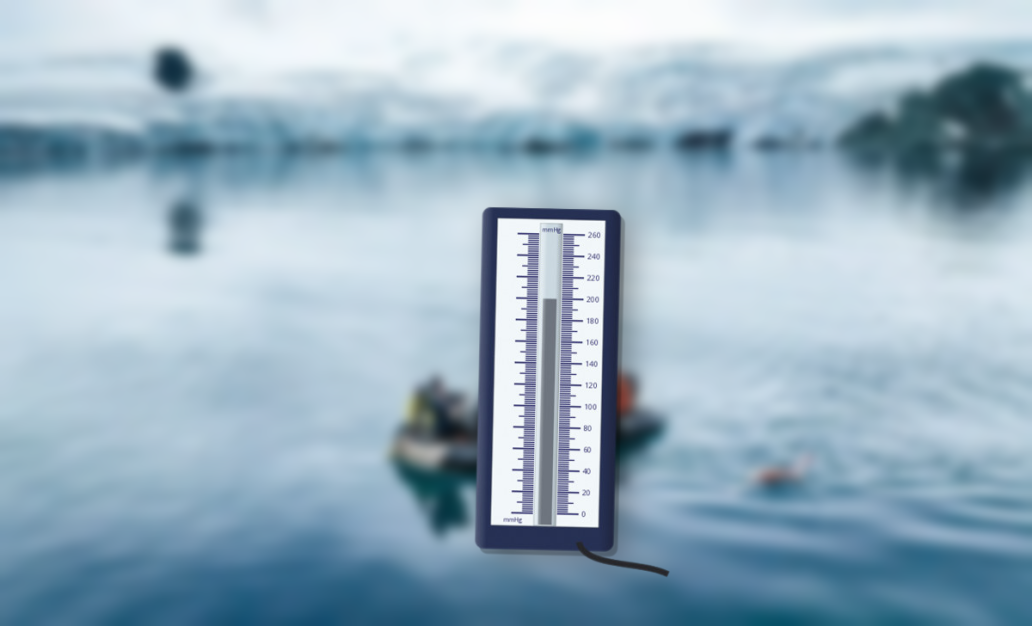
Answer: 200 mmHg
